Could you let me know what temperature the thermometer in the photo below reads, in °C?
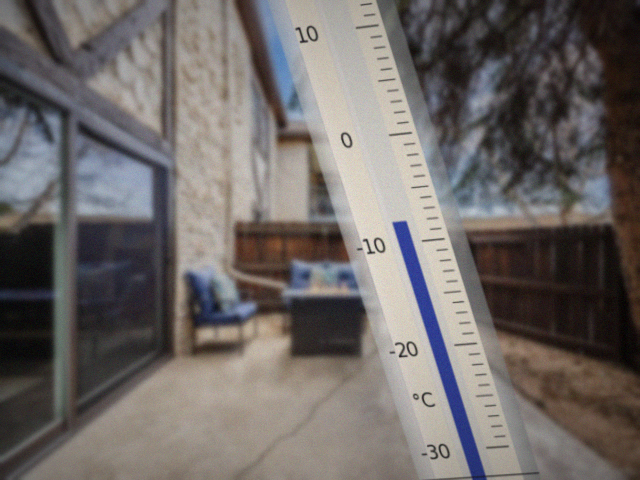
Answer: -8 °C
